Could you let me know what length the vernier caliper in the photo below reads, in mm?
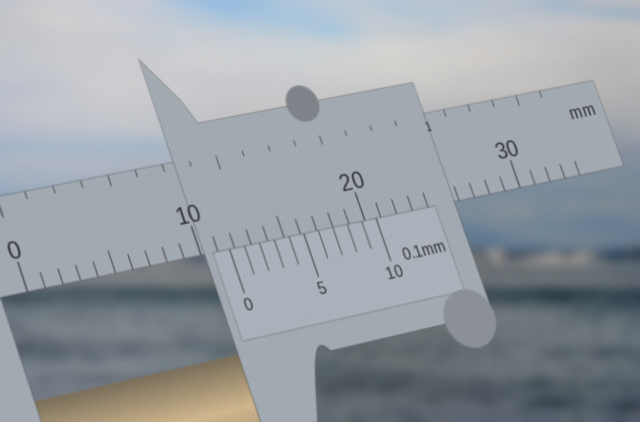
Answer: 11.7 mm
